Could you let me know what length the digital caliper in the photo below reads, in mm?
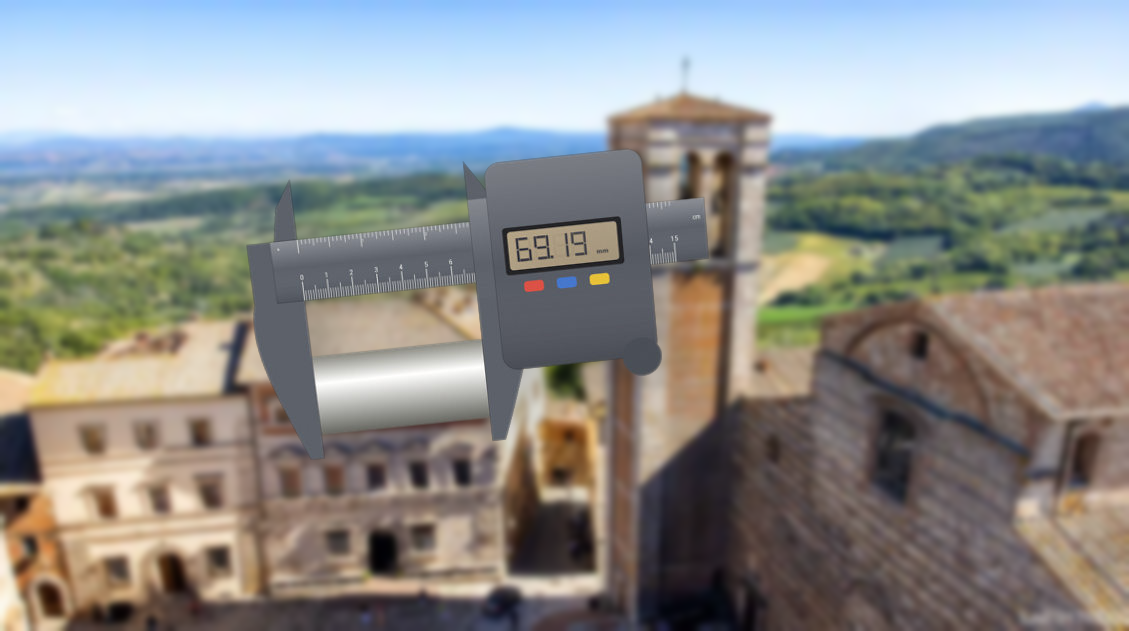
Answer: 69.19 mm
